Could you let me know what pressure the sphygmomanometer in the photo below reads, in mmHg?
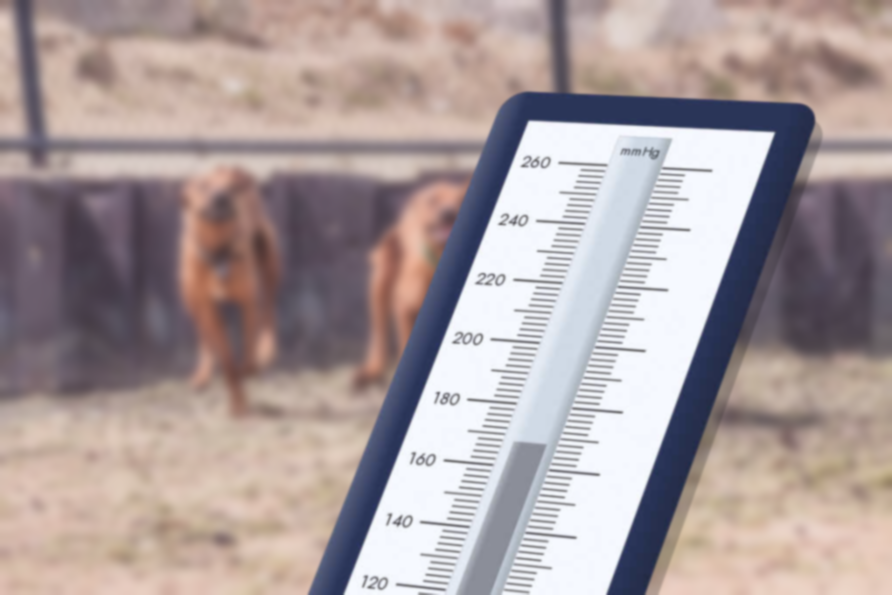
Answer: 168 mmHg
